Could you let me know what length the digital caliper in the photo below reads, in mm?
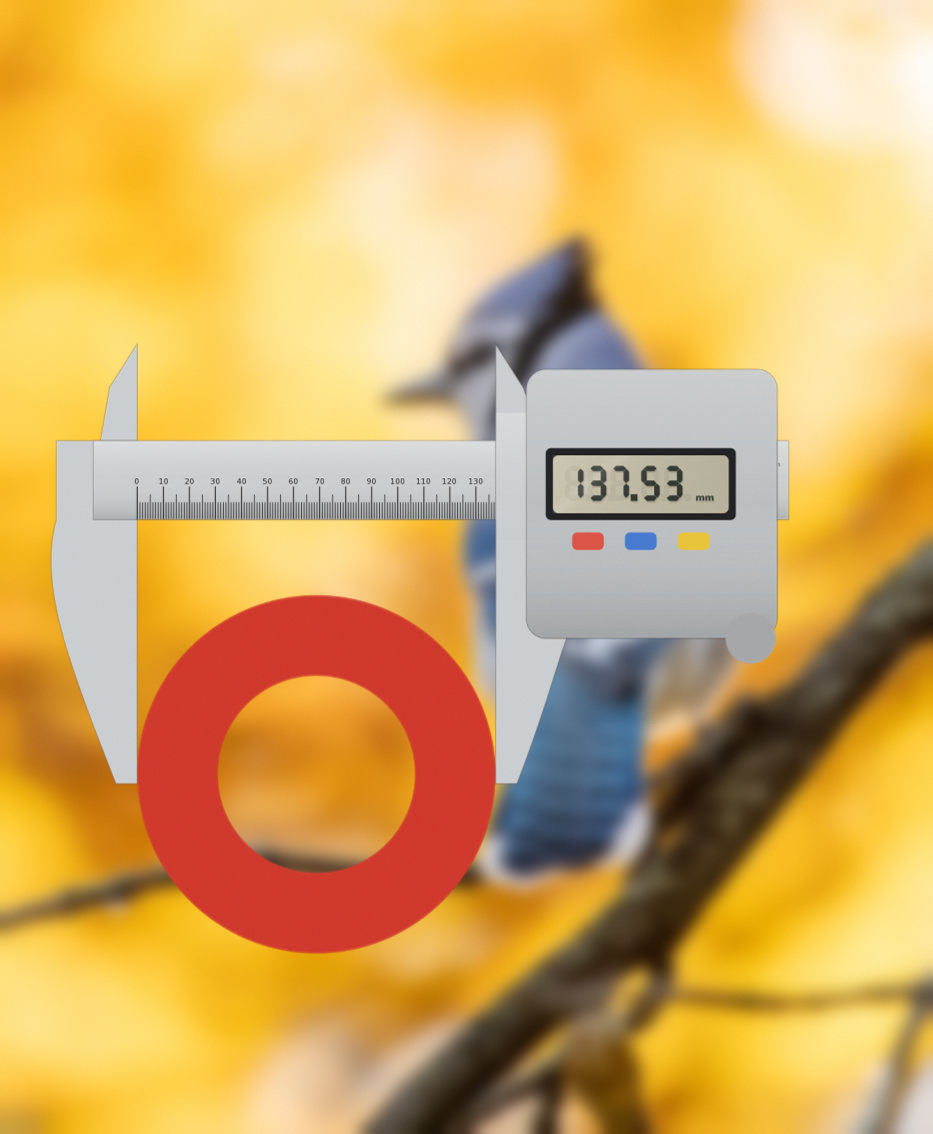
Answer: 137.53 mm
